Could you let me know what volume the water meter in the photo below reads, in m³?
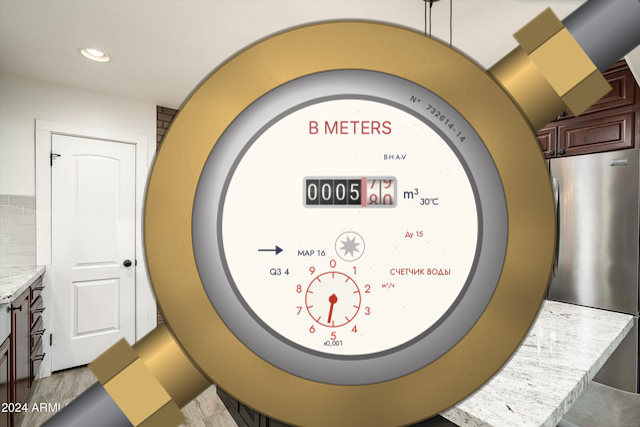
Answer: 5.795 m³
